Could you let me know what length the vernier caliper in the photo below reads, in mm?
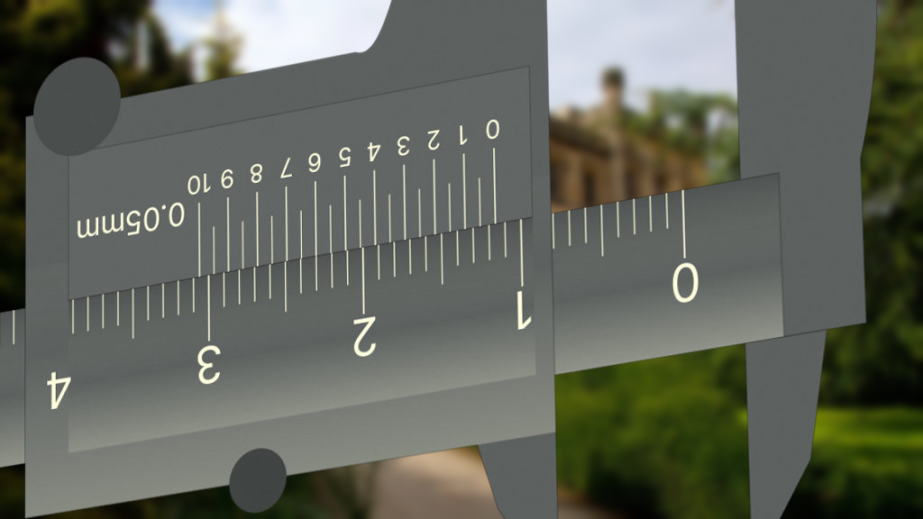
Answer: 11.6 mm
